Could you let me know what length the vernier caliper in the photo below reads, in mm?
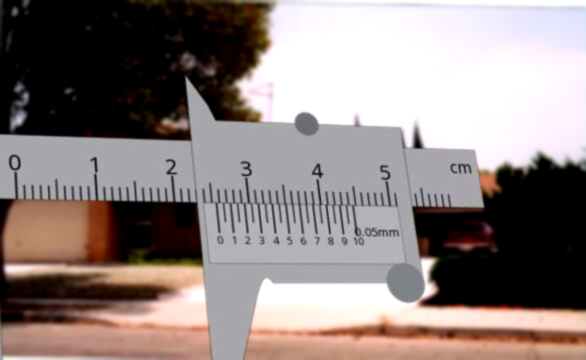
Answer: 25.6 mm
